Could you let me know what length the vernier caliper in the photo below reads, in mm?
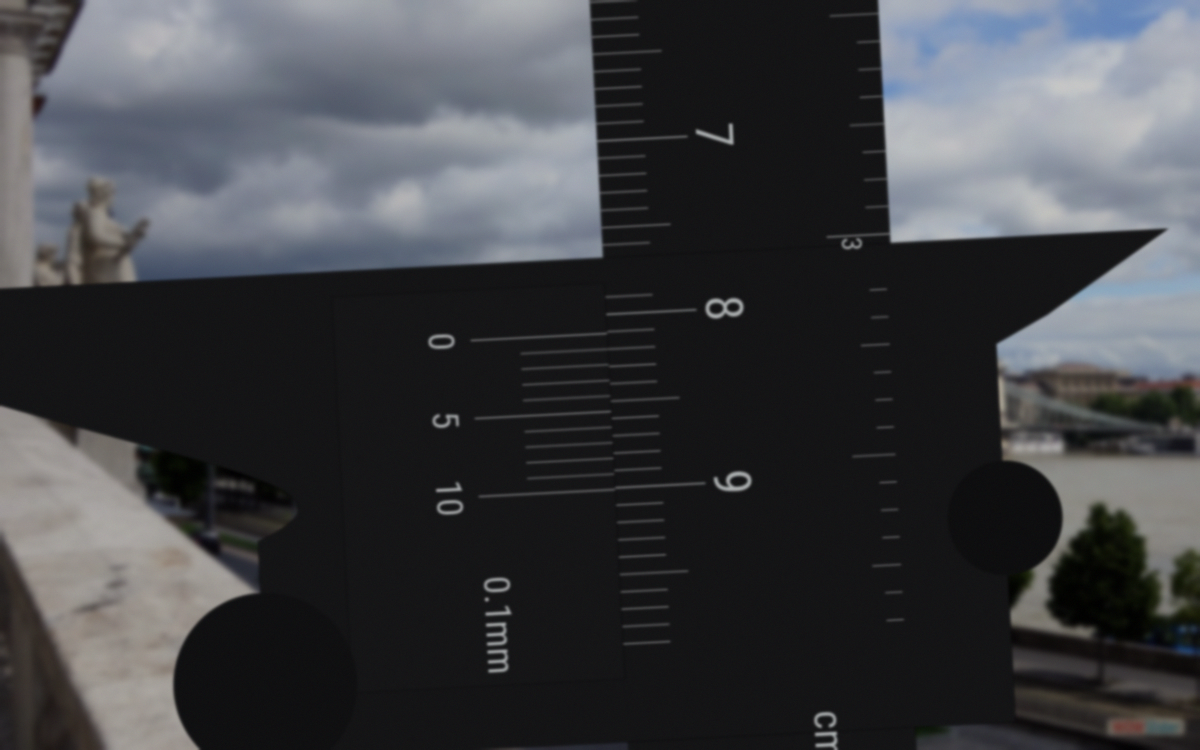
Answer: 81.1 mm
